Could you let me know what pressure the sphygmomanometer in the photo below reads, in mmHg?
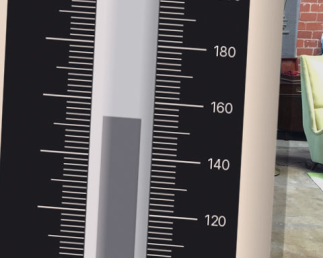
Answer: 154 mmHg
